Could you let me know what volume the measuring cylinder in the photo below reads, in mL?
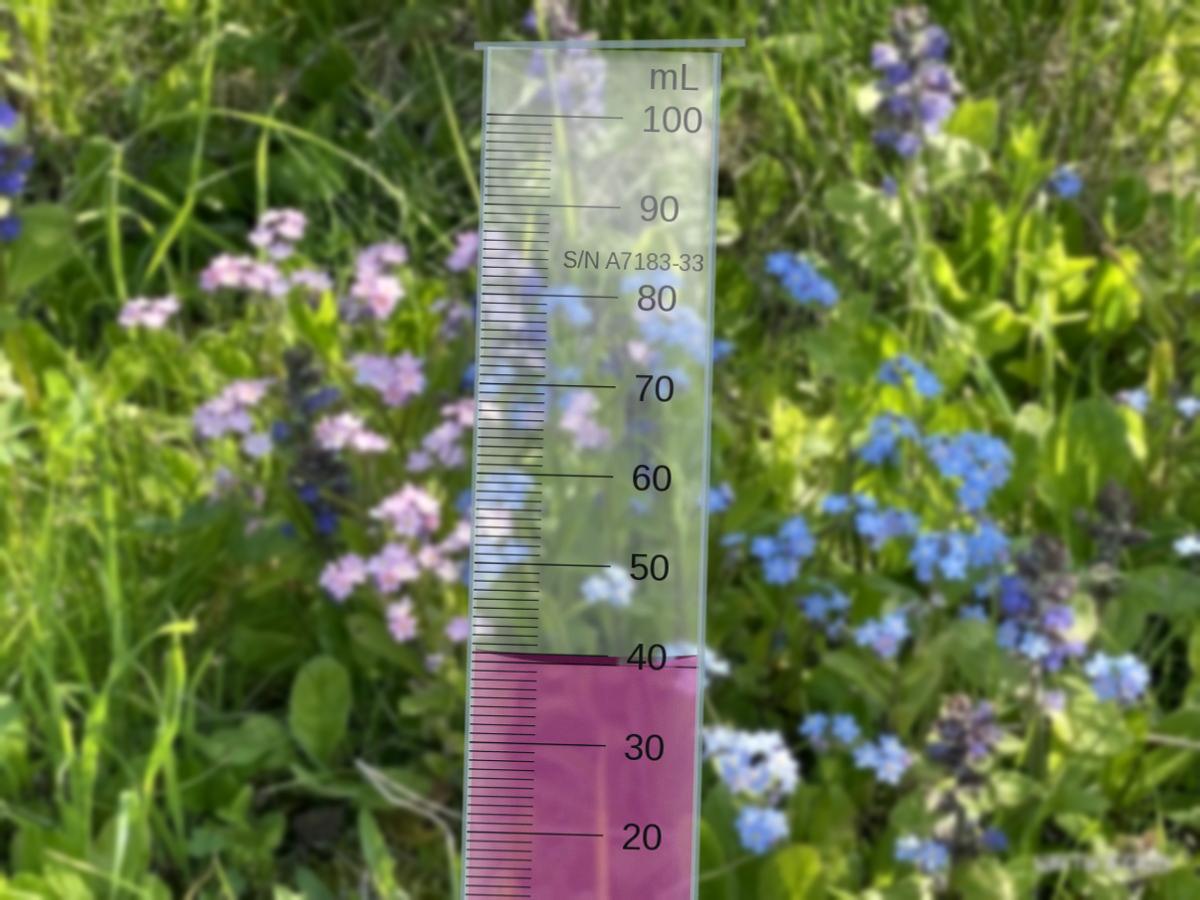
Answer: 39 mL
